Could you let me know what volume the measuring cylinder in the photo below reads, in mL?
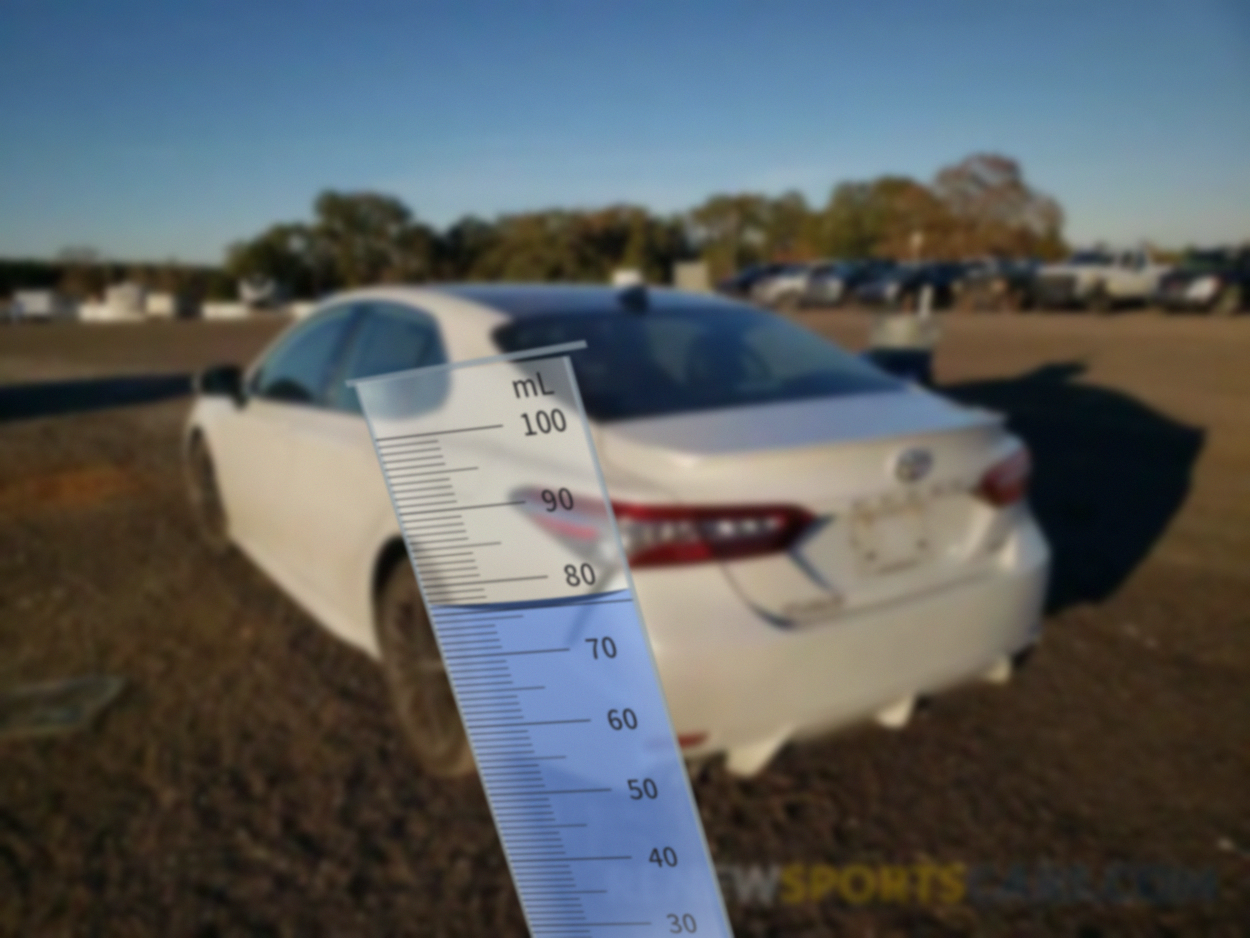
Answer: 76 mL
